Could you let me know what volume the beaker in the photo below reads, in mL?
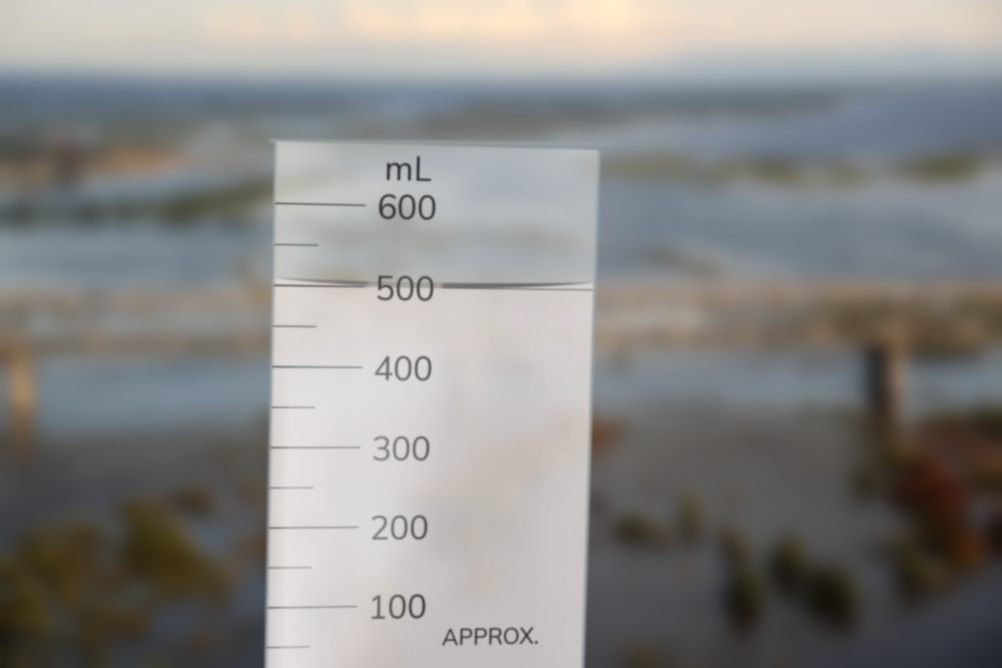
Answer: 500 mL
